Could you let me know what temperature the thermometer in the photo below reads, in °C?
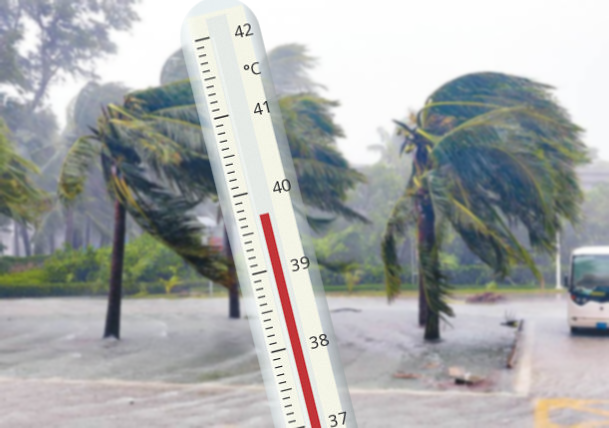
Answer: 39.7 °C
